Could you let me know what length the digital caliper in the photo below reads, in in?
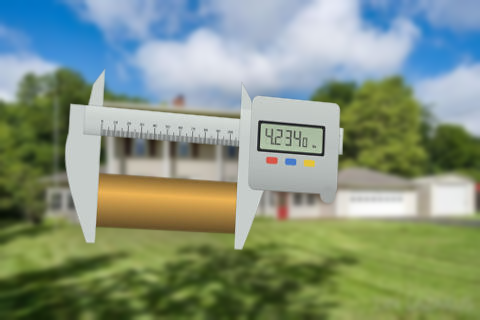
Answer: 4.2340 in
